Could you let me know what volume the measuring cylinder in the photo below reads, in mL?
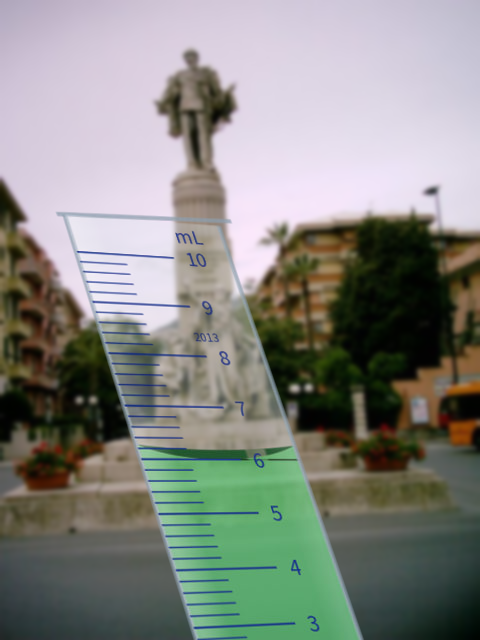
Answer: 6 mL
